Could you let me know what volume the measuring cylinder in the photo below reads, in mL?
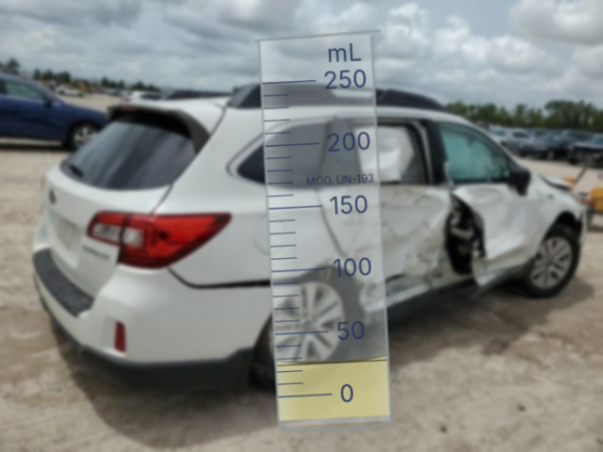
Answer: 25 mL
